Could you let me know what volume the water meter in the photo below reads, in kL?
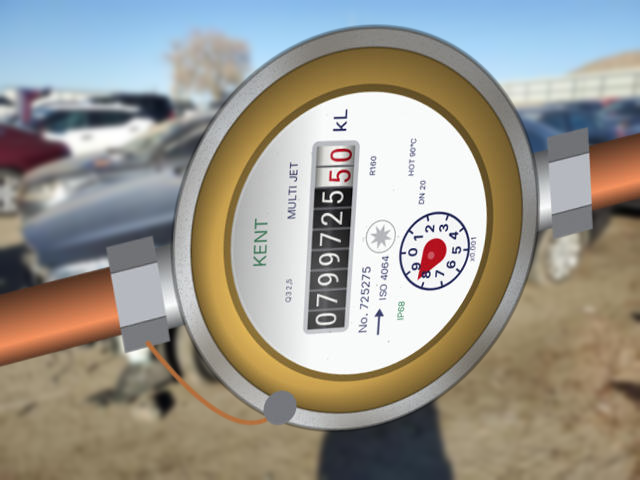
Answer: 799725.498 kL
